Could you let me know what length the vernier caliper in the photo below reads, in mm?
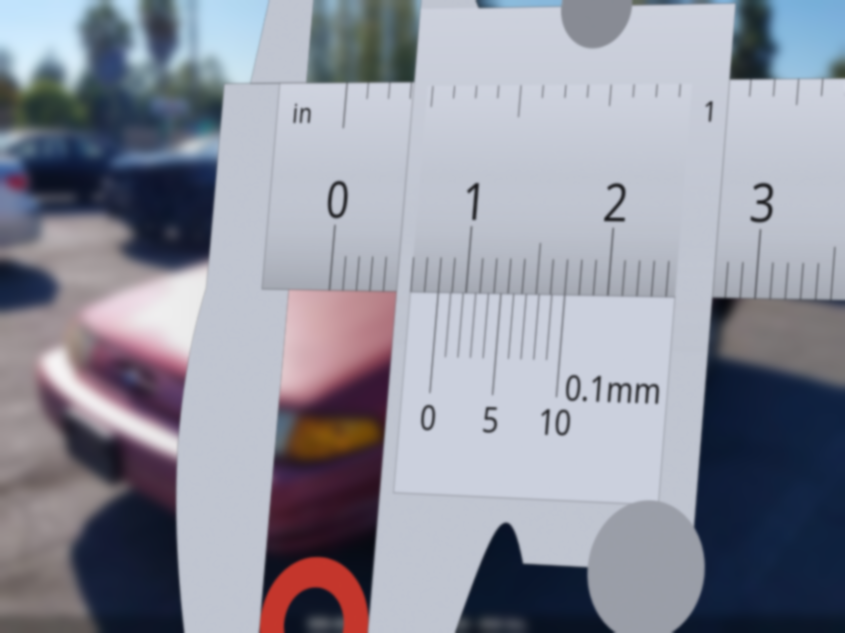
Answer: 8.0 mm
